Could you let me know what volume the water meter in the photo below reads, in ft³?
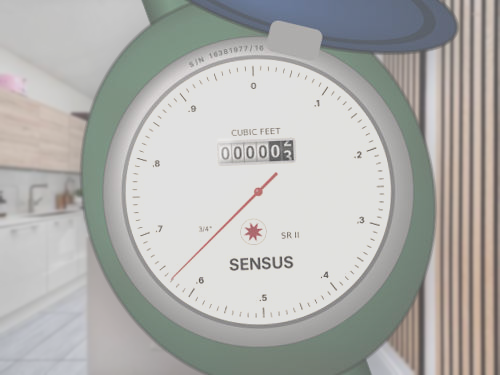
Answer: 2.63 ft³
